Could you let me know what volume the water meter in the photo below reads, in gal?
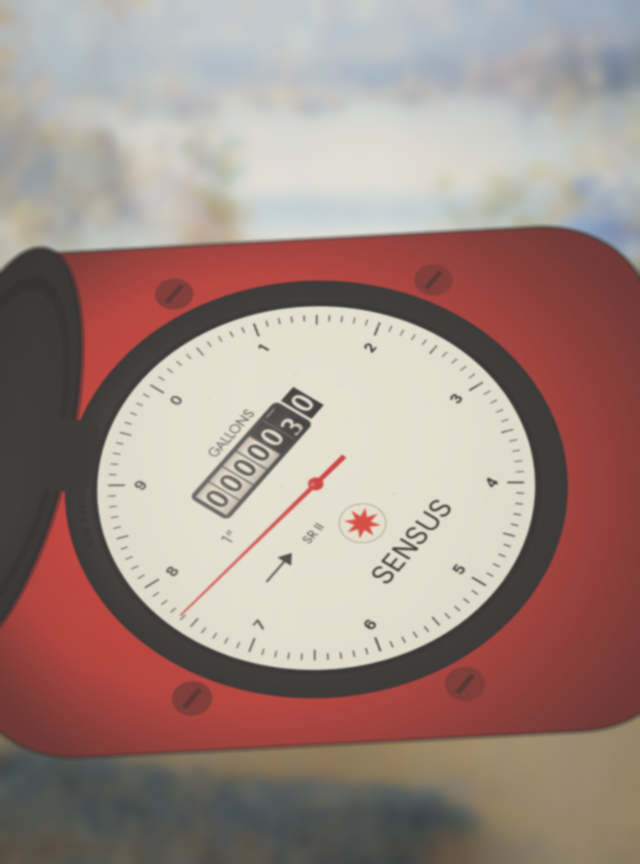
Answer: 27.6 gal
